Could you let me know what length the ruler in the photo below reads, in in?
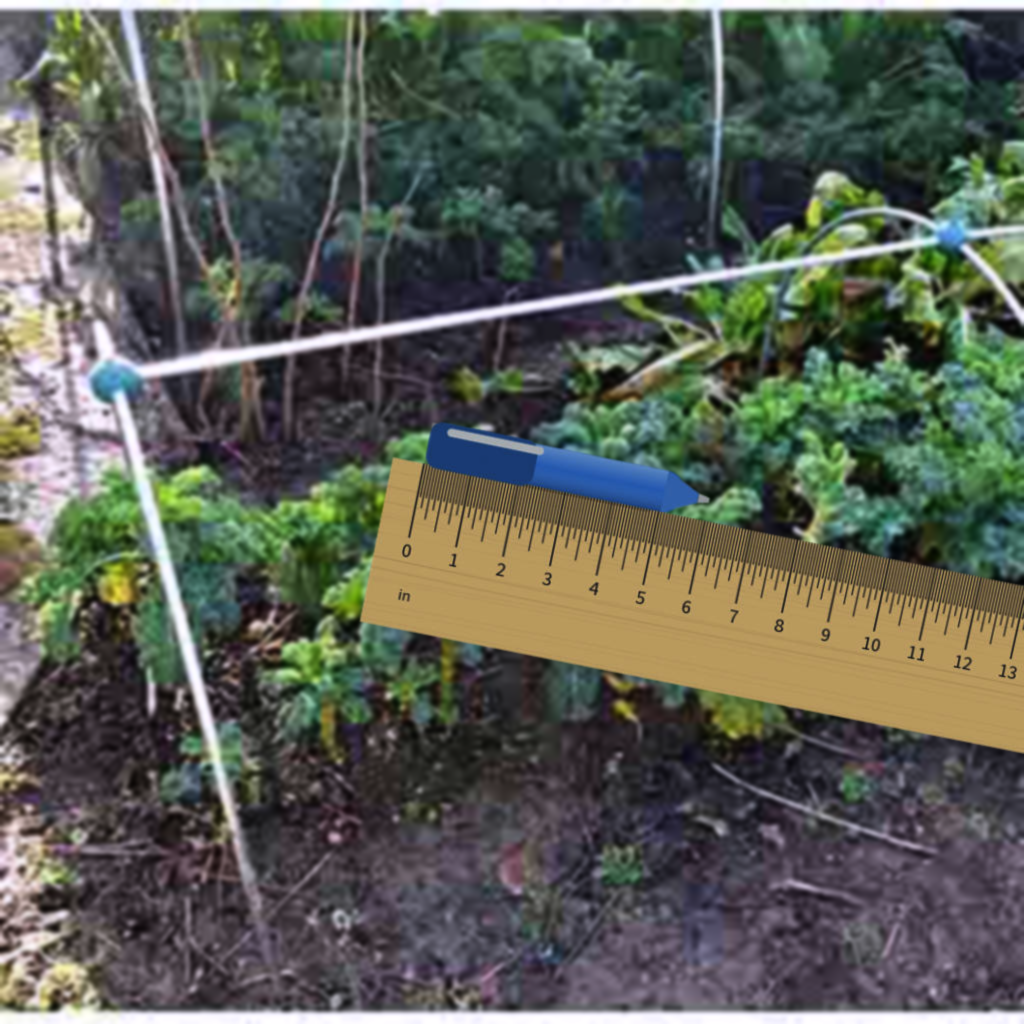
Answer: 6 in
